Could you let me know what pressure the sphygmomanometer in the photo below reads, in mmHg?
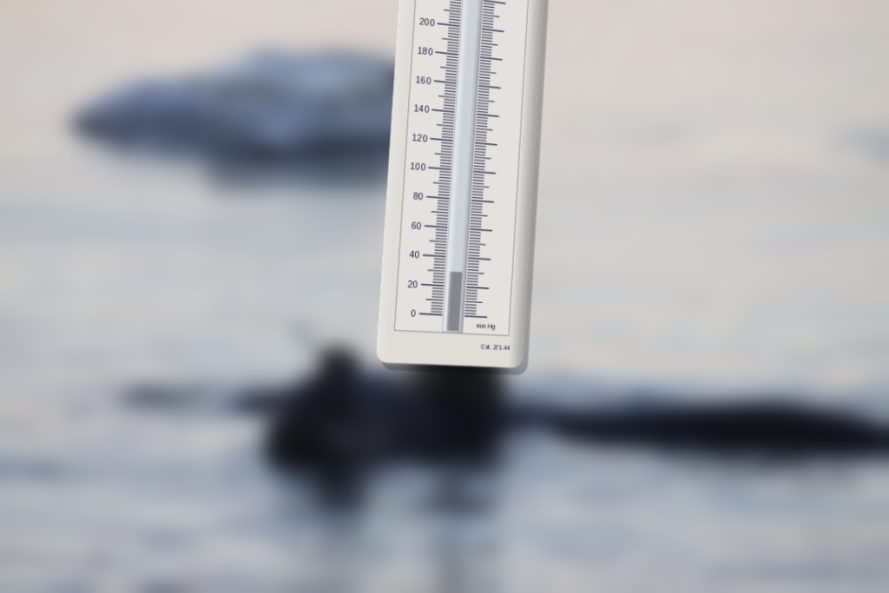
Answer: 30 mmHg
